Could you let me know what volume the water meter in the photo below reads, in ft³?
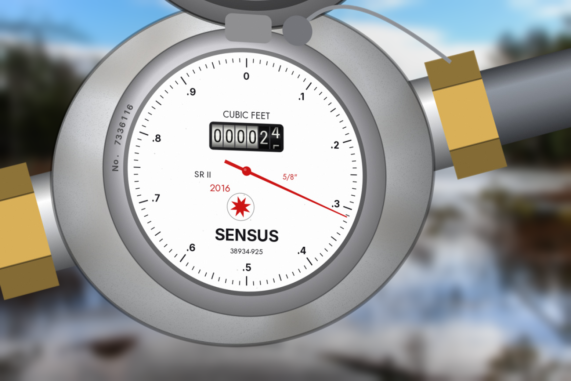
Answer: 24.31 ft³
